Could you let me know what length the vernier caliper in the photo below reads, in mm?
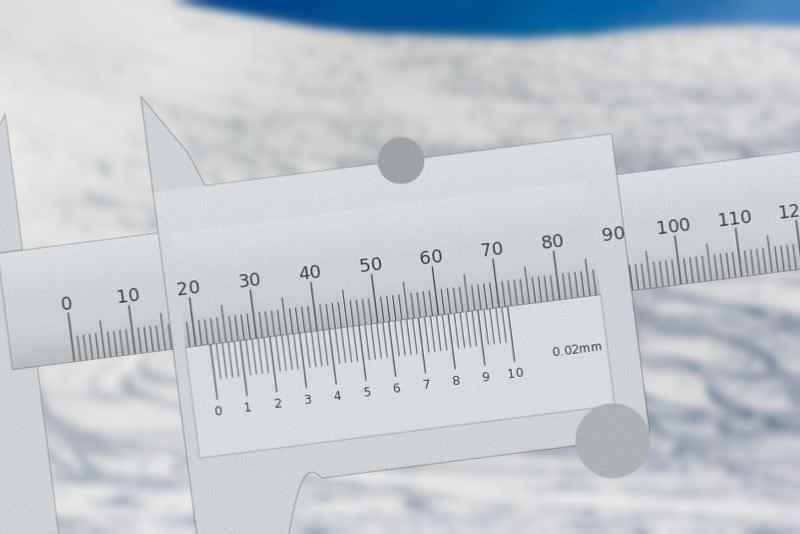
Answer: 22.4 mm
